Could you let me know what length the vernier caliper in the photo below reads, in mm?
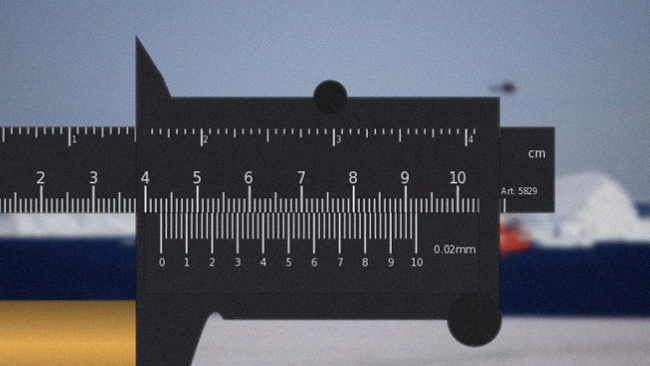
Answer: 43.0 mm
